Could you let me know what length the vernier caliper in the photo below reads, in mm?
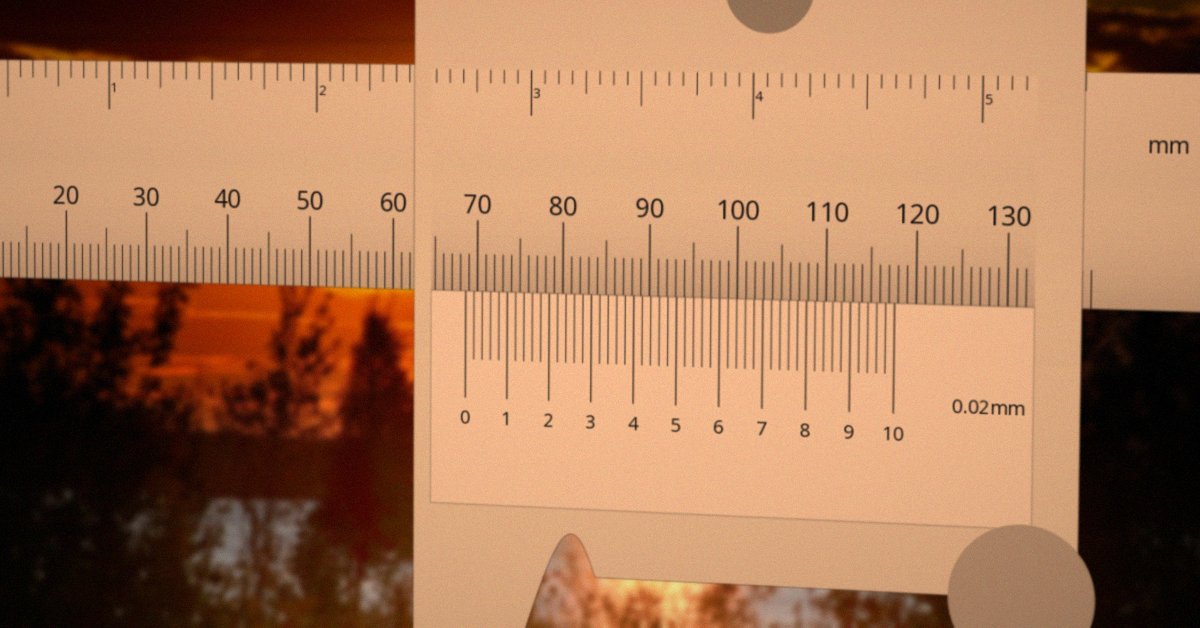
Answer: 68.6 mm
